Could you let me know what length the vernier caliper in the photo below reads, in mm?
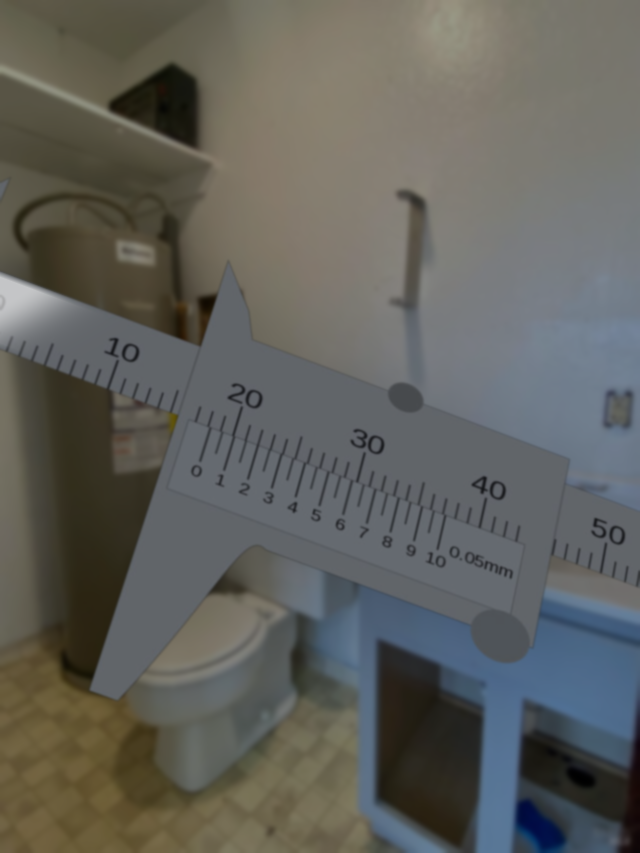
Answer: 18.2 mm
